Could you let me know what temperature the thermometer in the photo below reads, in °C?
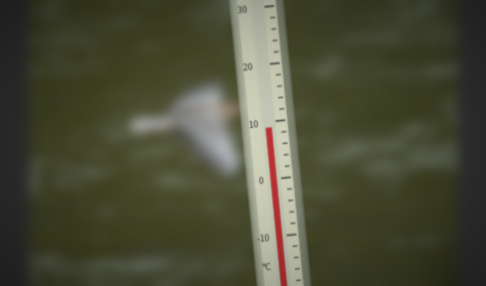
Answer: 9 °C
